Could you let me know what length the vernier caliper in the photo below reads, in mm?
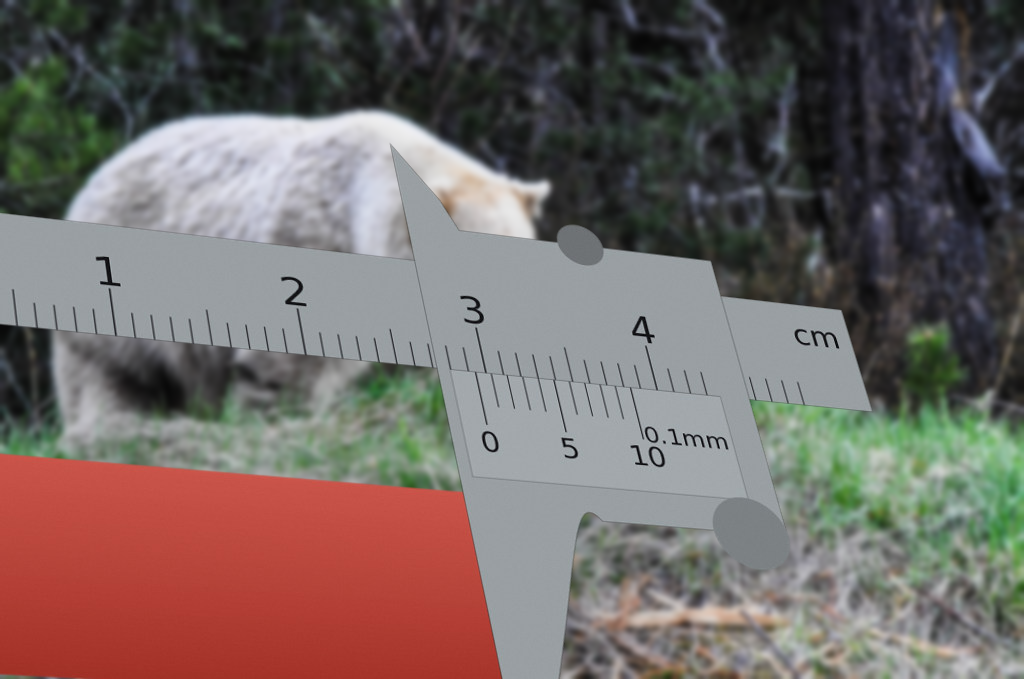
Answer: 29.4 mm
